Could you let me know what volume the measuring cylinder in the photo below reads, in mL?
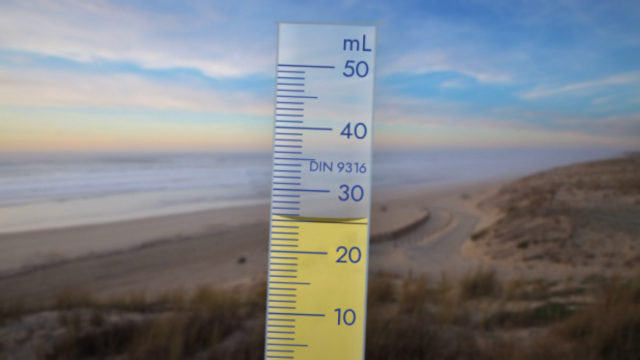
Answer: 25 mL
